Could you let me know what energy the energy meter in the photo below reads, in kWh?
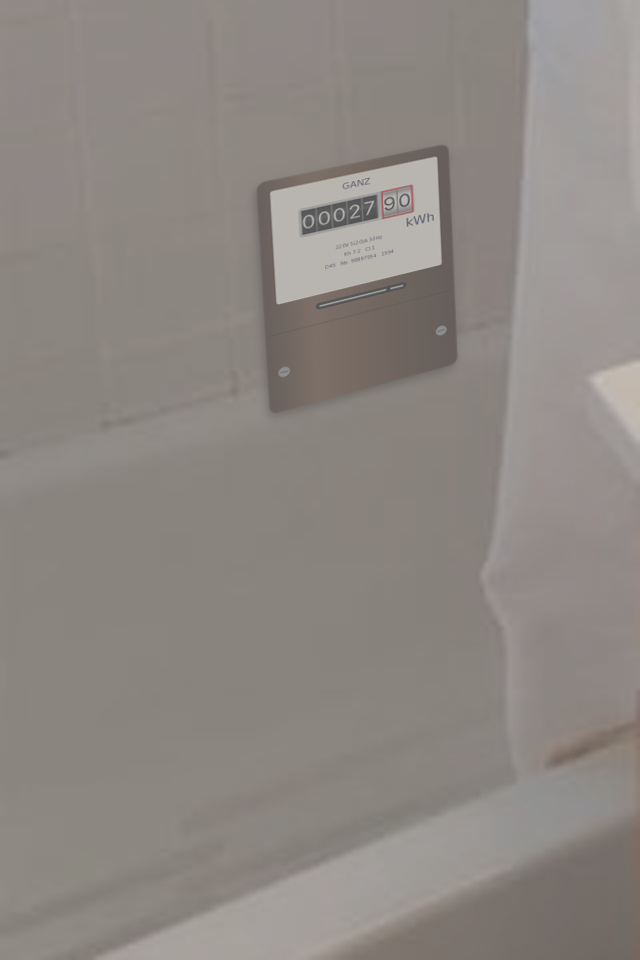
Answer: 27.90 kWh
